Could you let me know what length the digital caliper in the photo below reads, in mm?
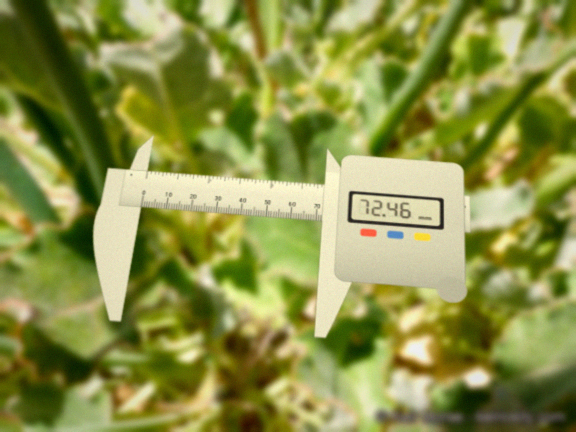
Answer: 72.46 mm
